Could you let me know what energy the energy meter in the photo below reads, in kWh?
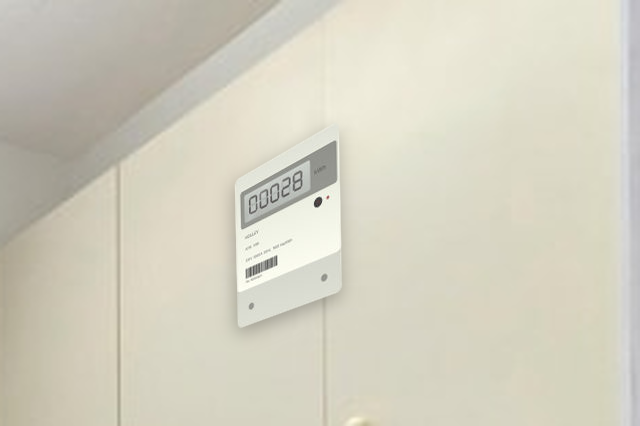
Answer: 28 kWh
